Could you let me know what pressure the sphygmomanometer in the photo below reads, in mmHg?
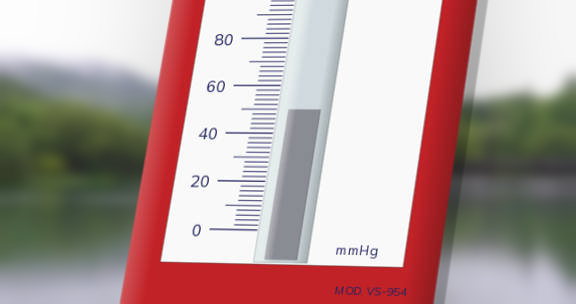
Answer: 50 mmHg
